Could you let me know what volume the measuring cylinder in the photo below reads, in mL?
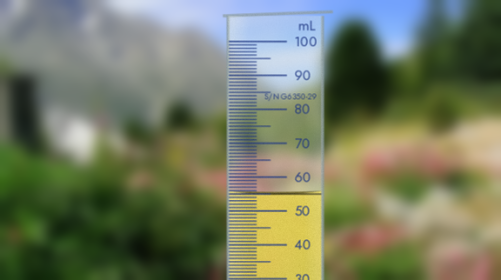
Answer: 55 mL
